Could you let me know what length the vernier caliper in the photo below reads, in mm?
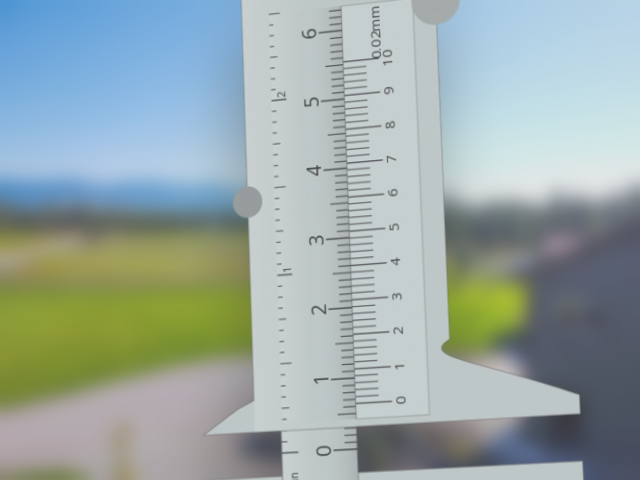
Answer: 6.4 mm
